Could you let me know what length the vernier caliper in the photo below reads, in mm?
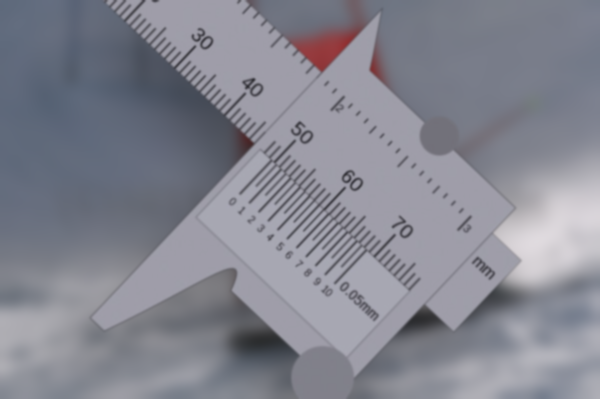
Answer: 49.5 mm
